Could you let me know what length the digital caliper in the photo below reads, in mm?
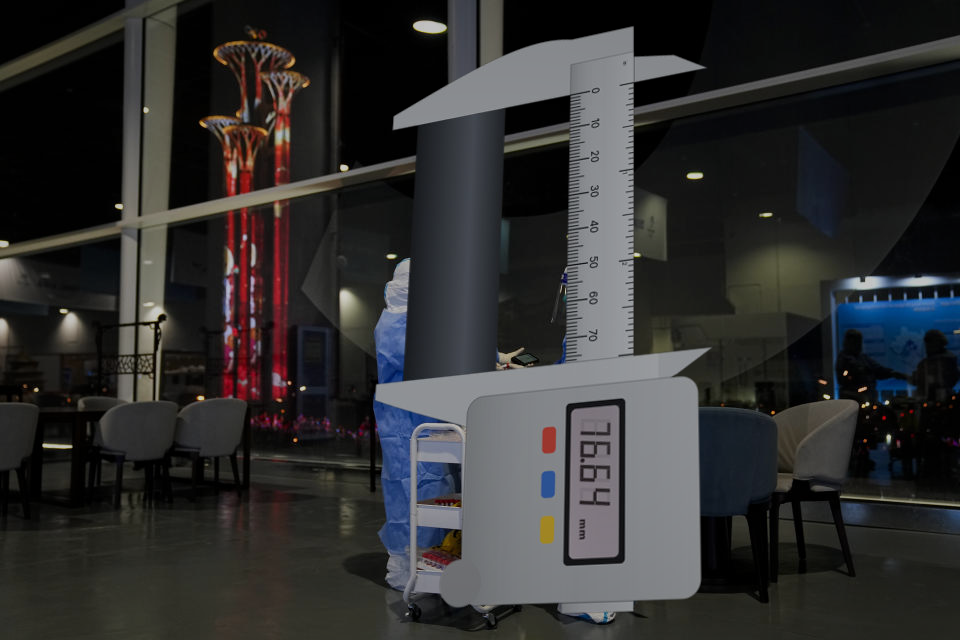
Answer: 76.64 mm
